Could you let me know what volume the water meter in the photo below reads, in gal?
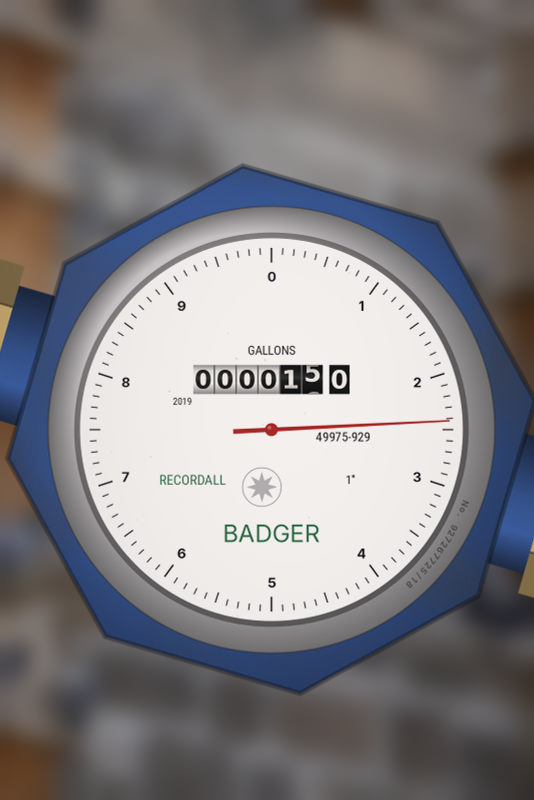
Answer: 152.4 gal
